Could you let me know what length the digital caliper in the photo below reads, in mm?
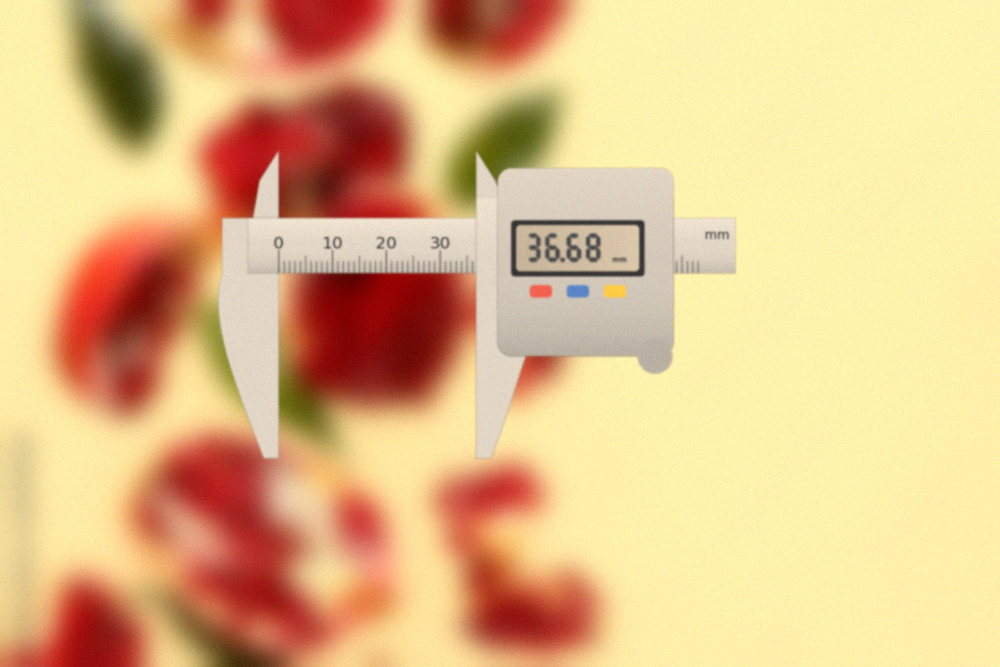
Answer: 36.68 mm
